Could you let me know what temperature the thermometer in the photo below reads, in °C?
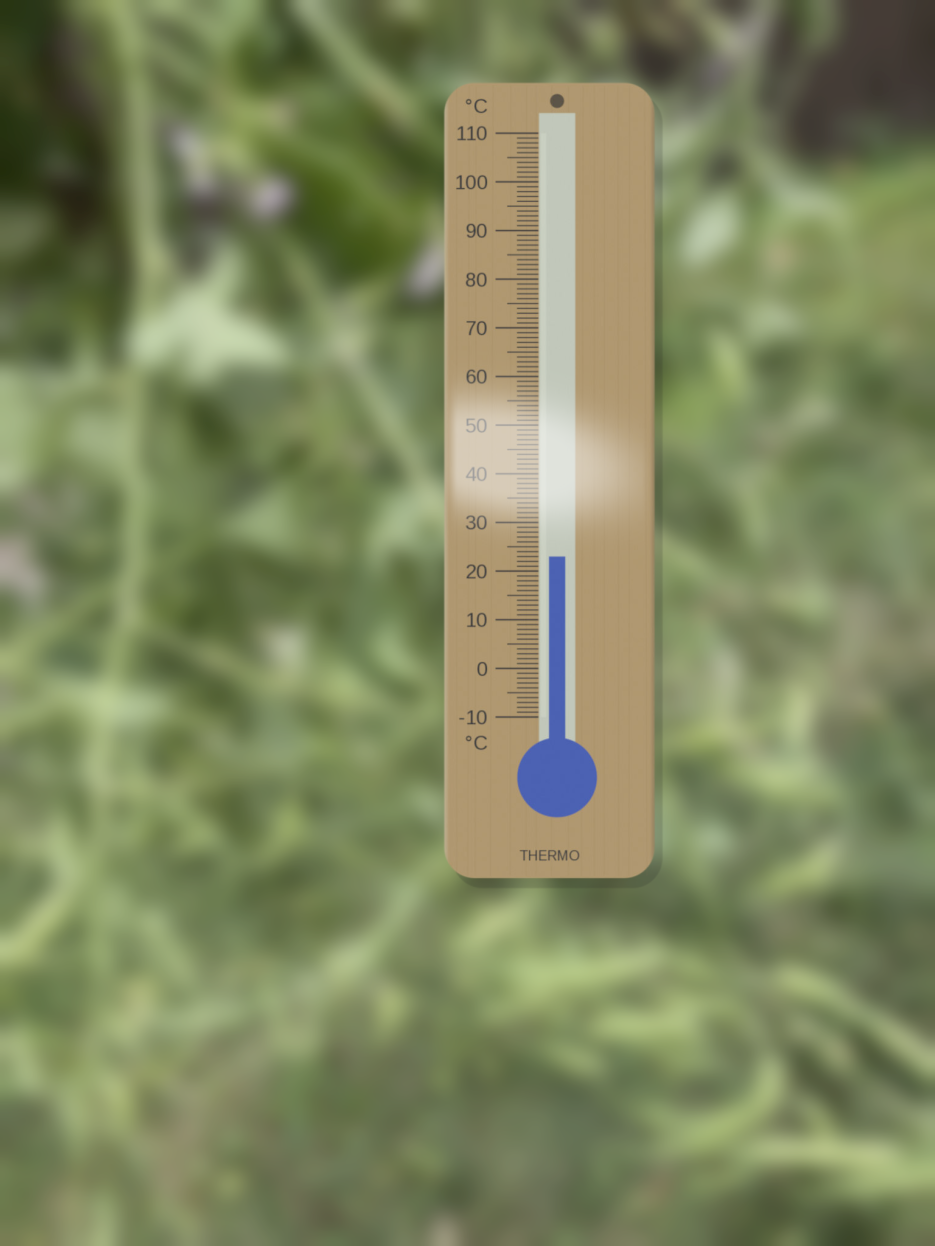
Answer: 23 °C
